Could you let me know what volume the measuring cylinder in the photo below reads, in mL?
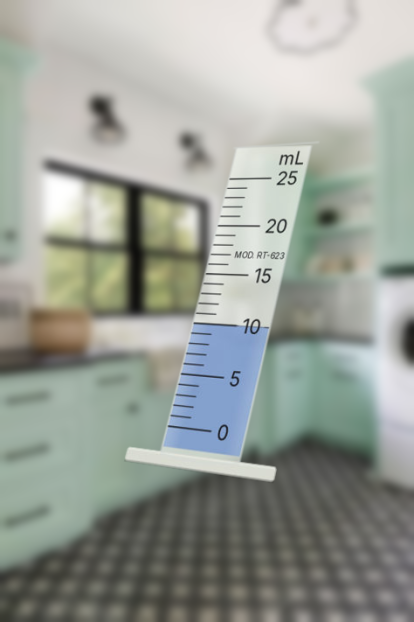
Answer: 10 mL
